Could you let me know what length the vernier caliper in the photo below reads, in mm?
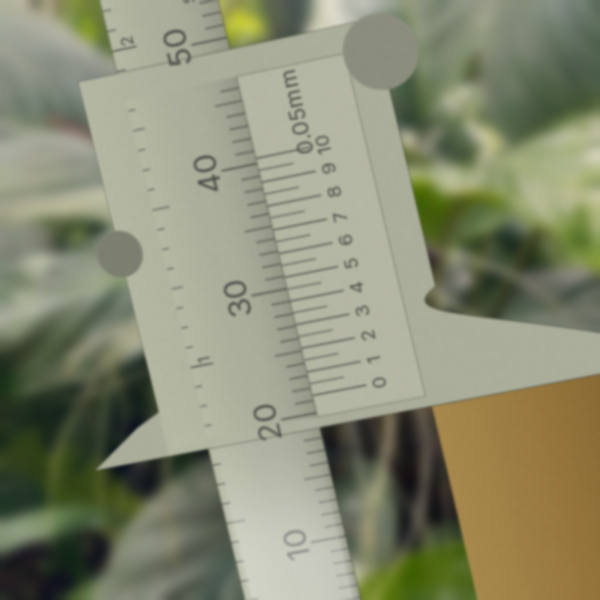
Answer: 21.4 mm
